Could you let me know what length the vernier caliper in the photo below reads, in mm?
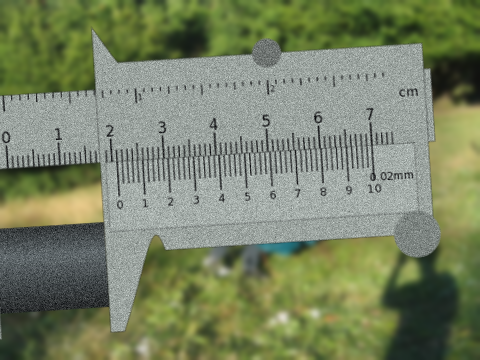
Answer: 21.0 mm
